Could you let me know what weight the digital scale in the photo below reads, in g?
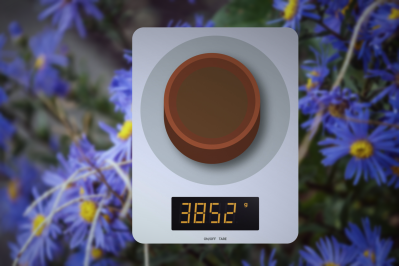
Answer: 3852 g
